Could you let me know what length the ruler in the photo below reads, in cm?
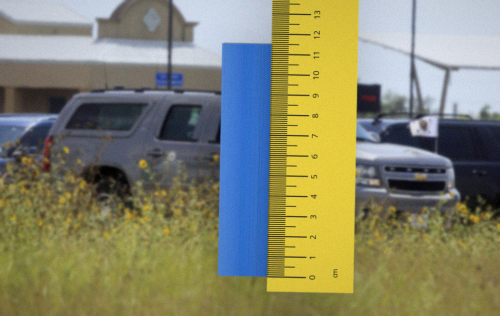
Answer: 11.5 cm
